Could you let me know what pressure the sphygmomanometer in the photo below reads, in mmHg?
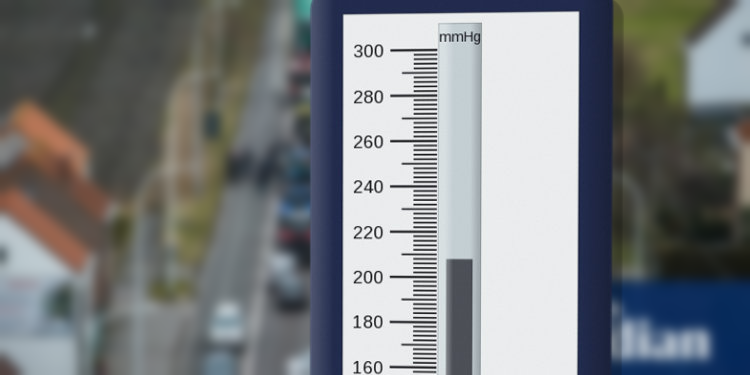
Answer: 208 mmHg
